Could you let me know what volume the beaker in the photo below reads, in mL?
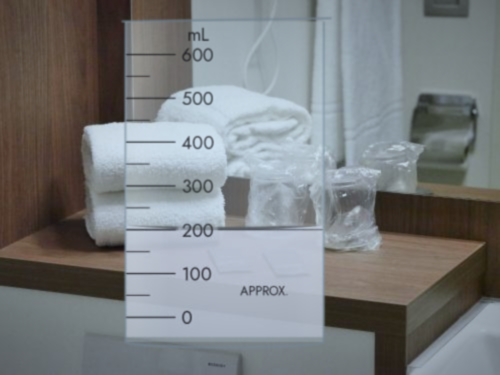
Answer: 200 mL
